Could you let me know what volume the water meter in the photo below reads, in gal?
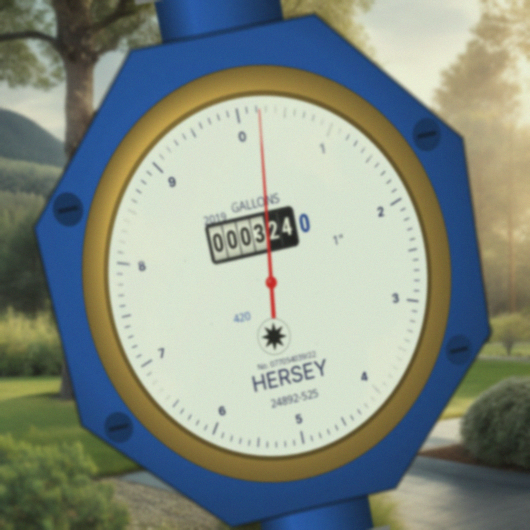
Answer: 3240.2 gal
